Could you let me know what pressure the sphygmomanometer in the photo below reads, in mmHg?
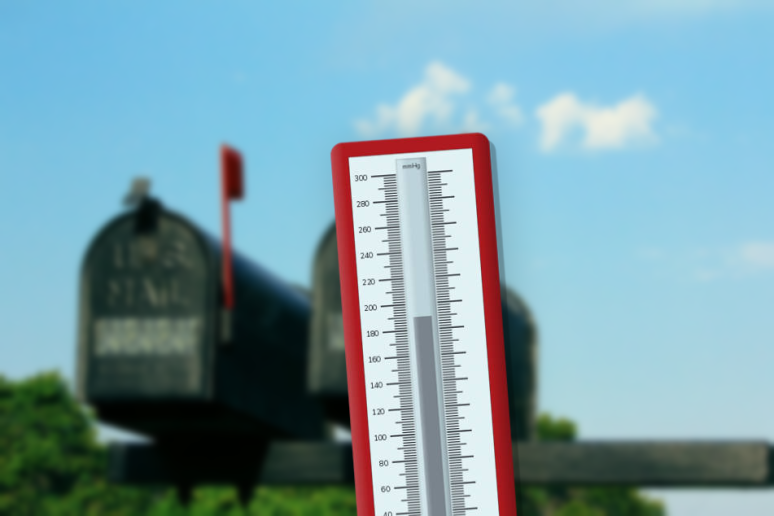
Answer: 190 mmHg
